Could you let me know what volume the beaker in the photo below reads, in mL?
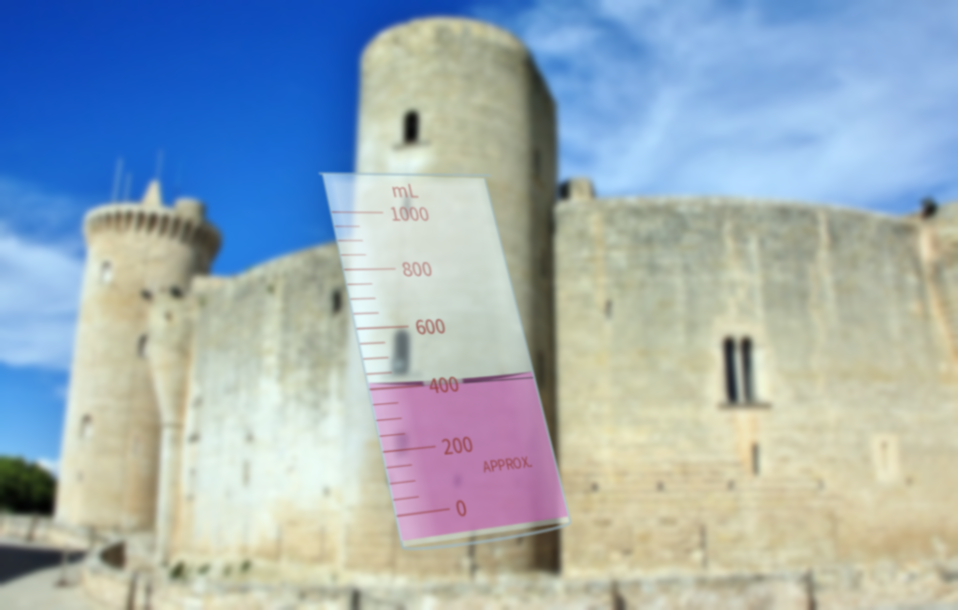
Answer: 400 mL
